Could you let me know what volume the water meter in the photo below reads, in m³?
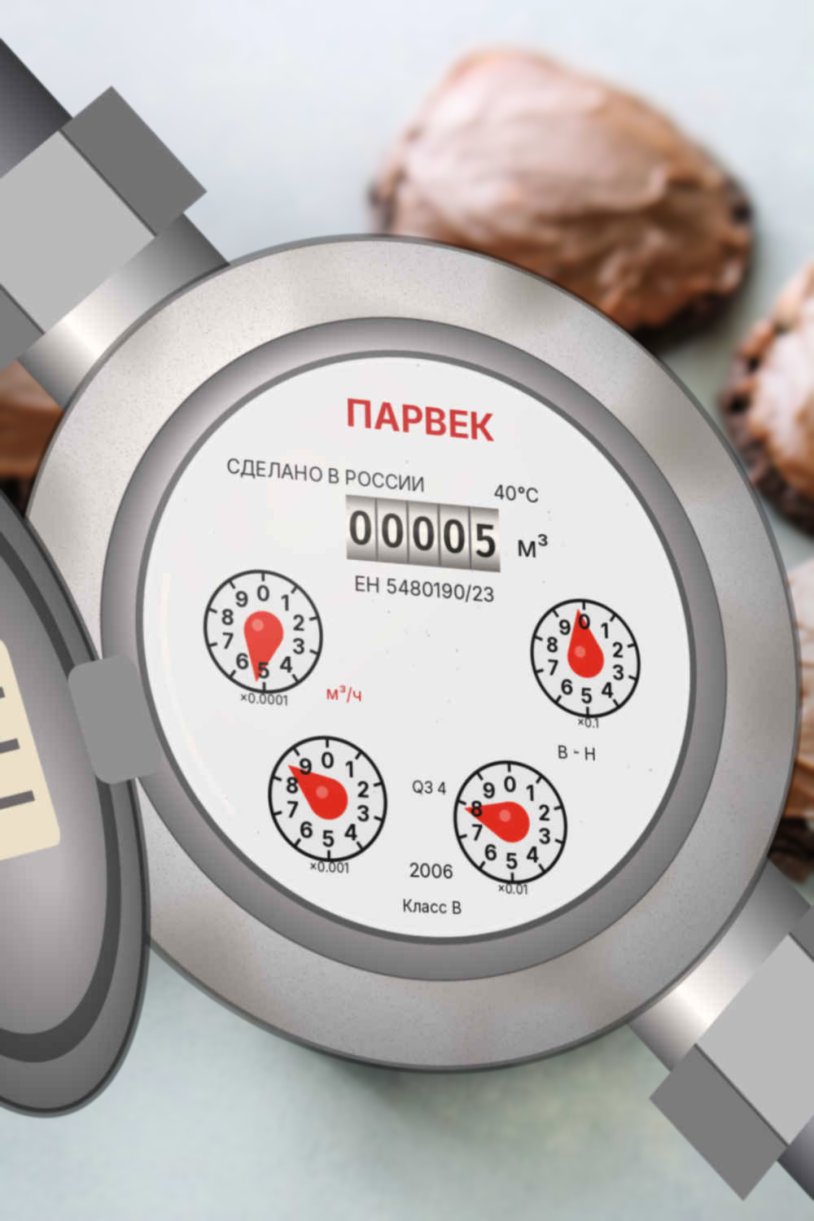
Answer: 4.9785 m³
